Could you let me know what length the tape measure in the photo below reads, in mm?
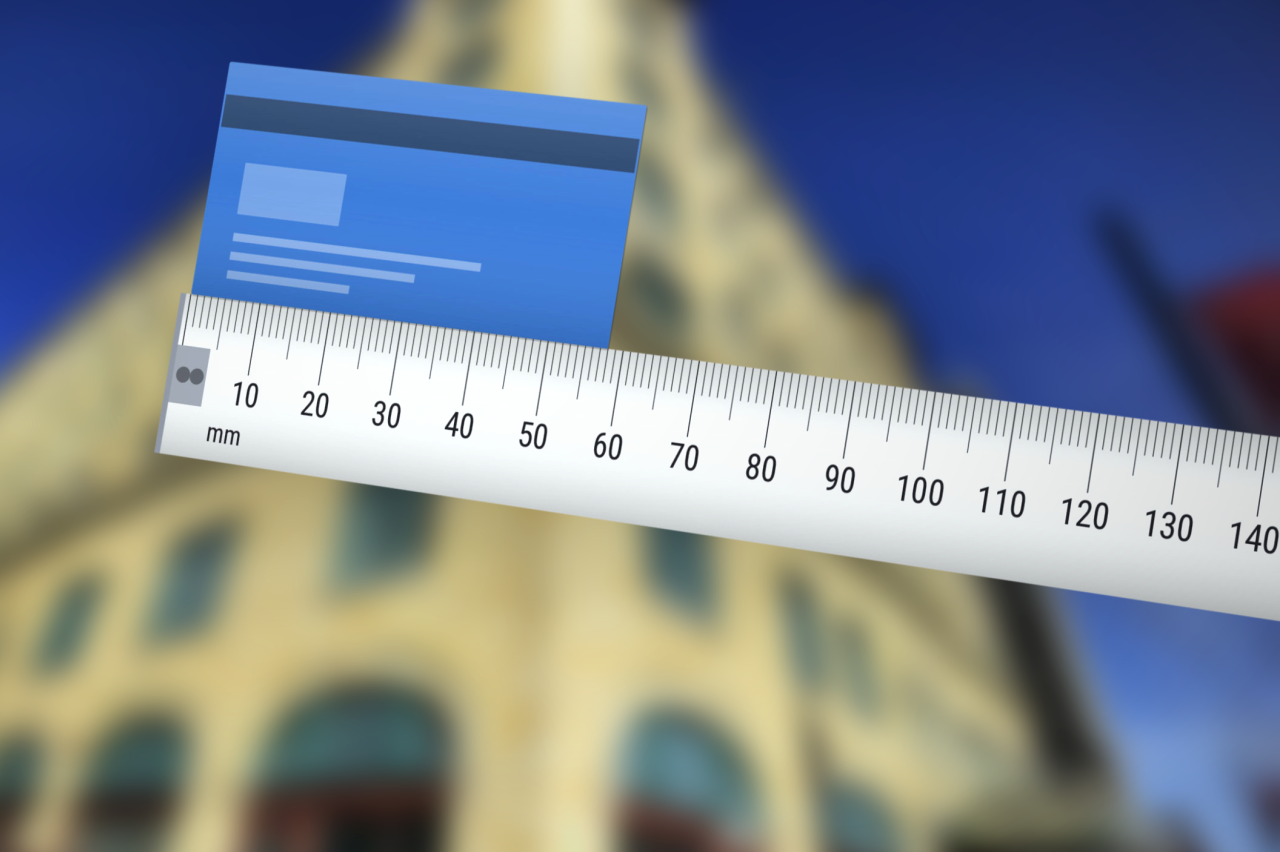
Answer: 58 mm
